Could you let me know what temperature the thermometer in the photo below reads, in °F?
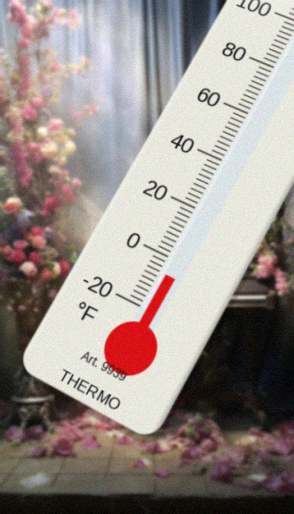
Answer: -6 °F
